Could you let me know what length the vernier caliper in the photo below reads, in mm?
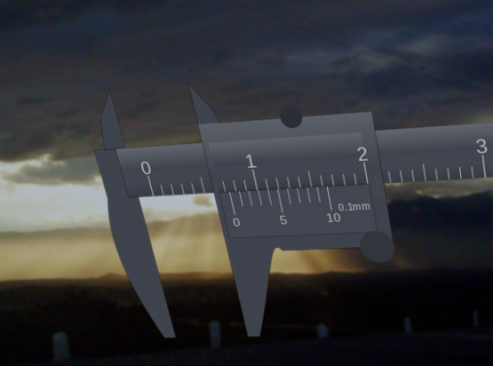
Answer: 7.4 mm
